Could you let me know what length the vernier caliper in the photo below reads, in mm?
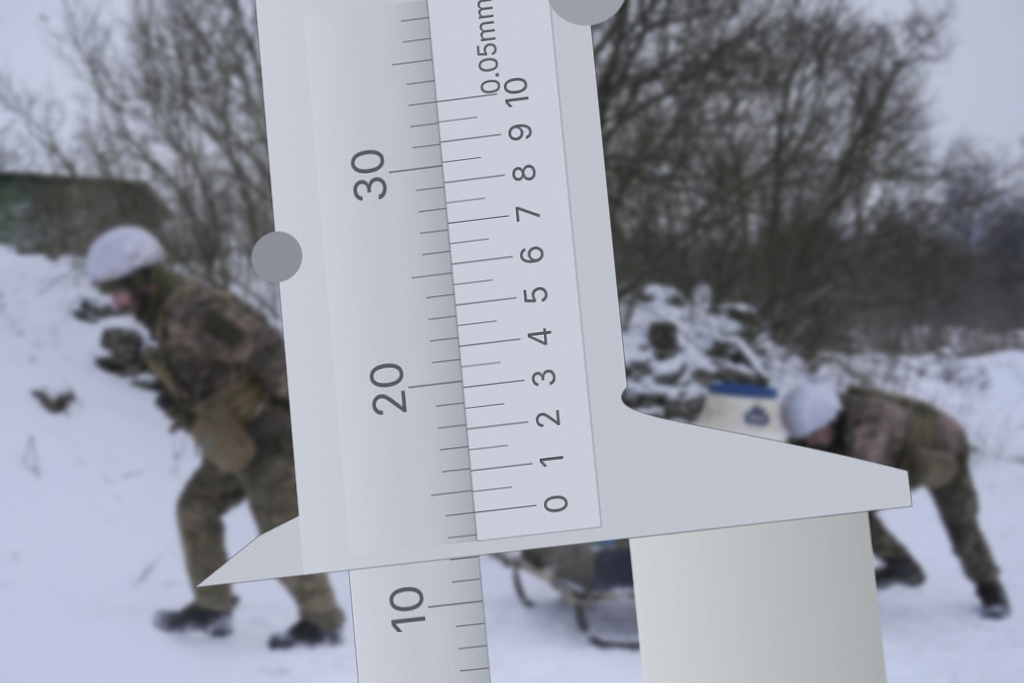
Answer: 14.0 mm
